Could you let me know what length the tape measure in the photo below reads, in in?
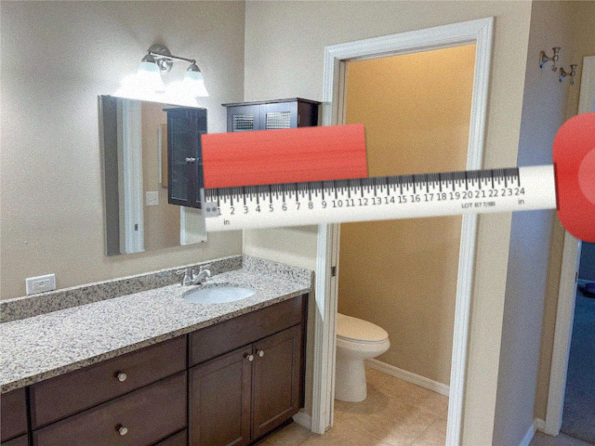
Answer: 12.5 in
